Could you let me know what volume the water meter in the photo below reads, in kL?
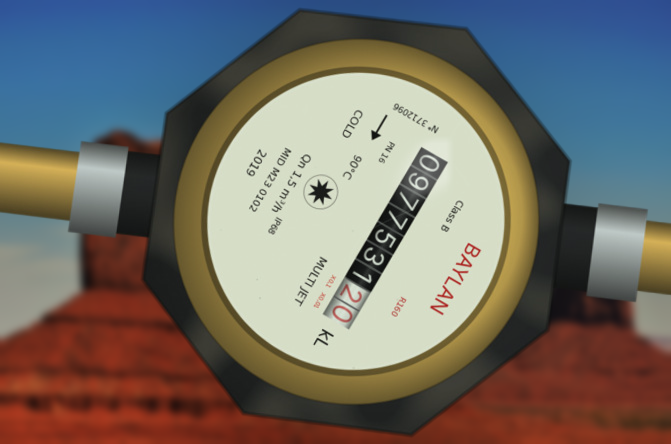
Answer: 977531.20 kL
